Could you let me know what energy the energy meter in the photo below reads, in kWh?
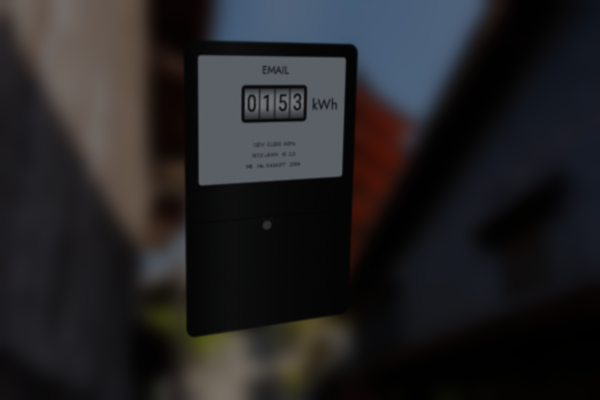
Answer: 153 kWh
